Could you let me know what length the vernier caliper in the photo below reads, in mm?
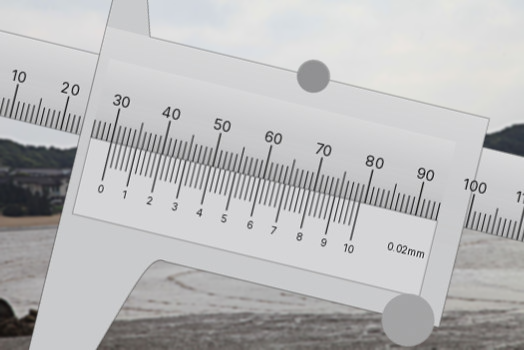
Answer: 30.0 mm
